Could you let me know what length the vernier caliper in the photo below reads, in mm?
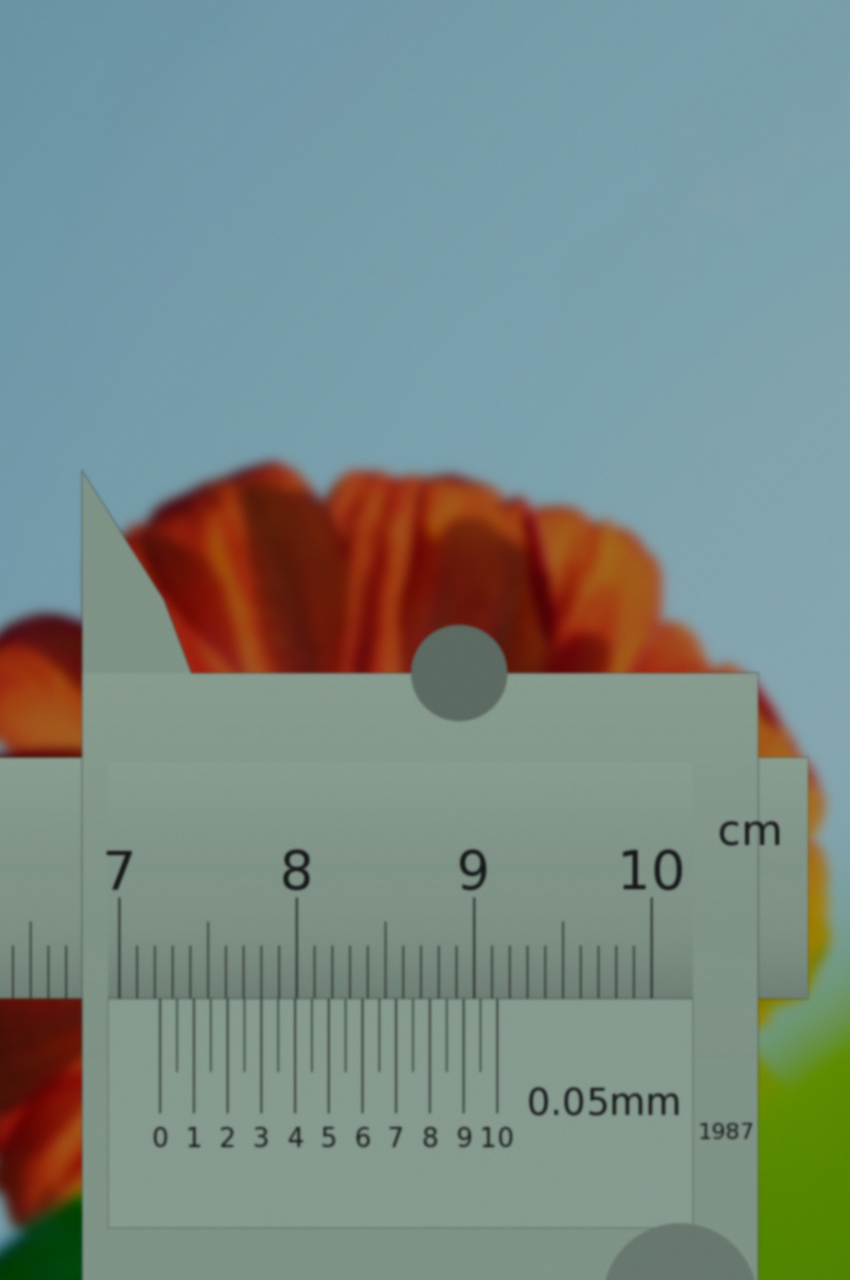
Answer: 72.3 mm
